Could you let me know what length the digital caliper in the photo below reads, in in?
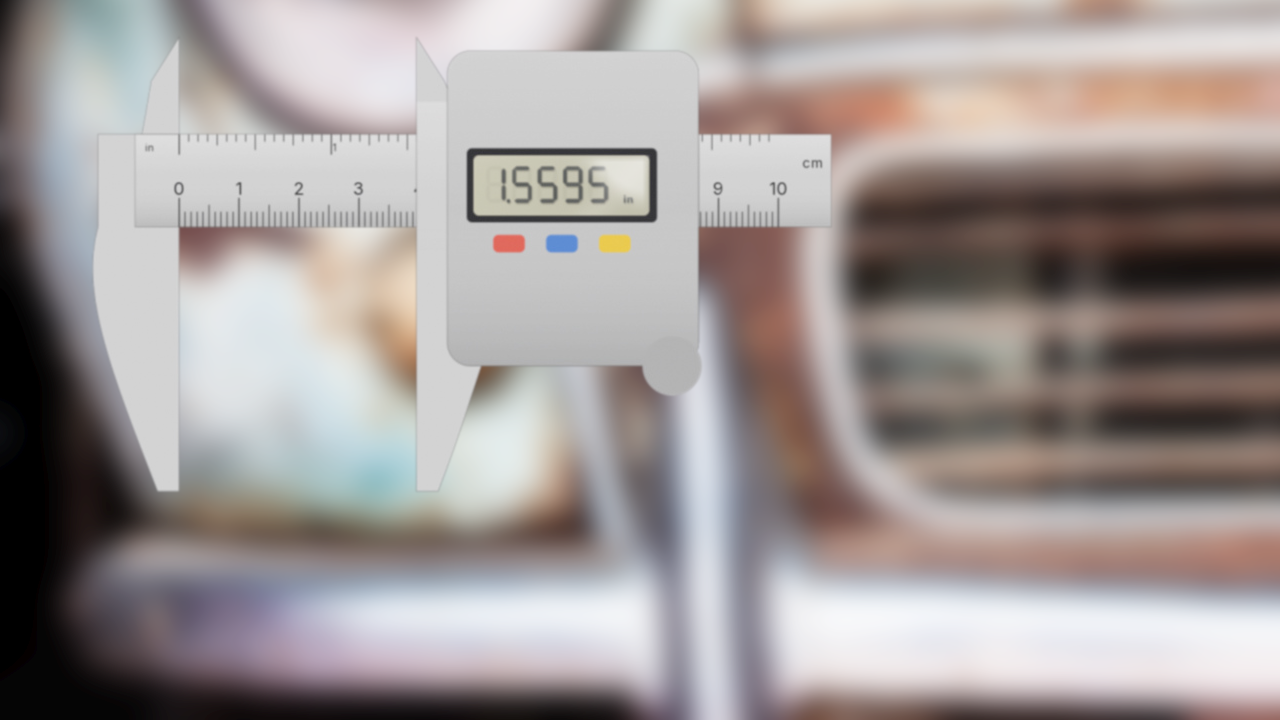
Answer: 1.5595 in
